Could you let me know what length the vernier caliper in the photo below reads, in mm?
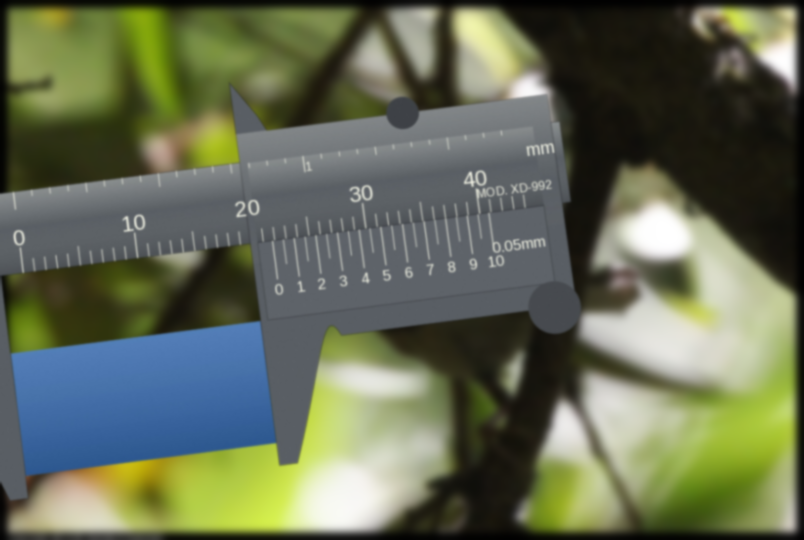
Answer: 21.8 mm
